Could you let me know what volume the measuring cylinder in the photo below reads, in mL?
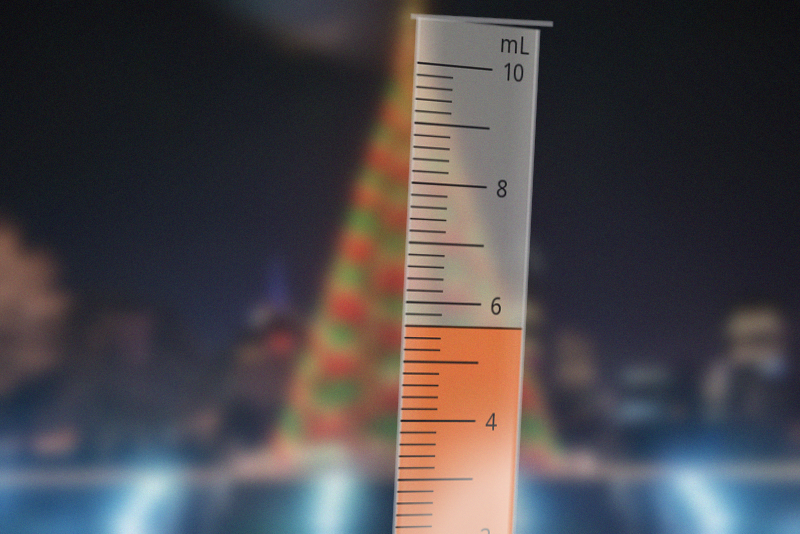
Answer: 5.6 mL
